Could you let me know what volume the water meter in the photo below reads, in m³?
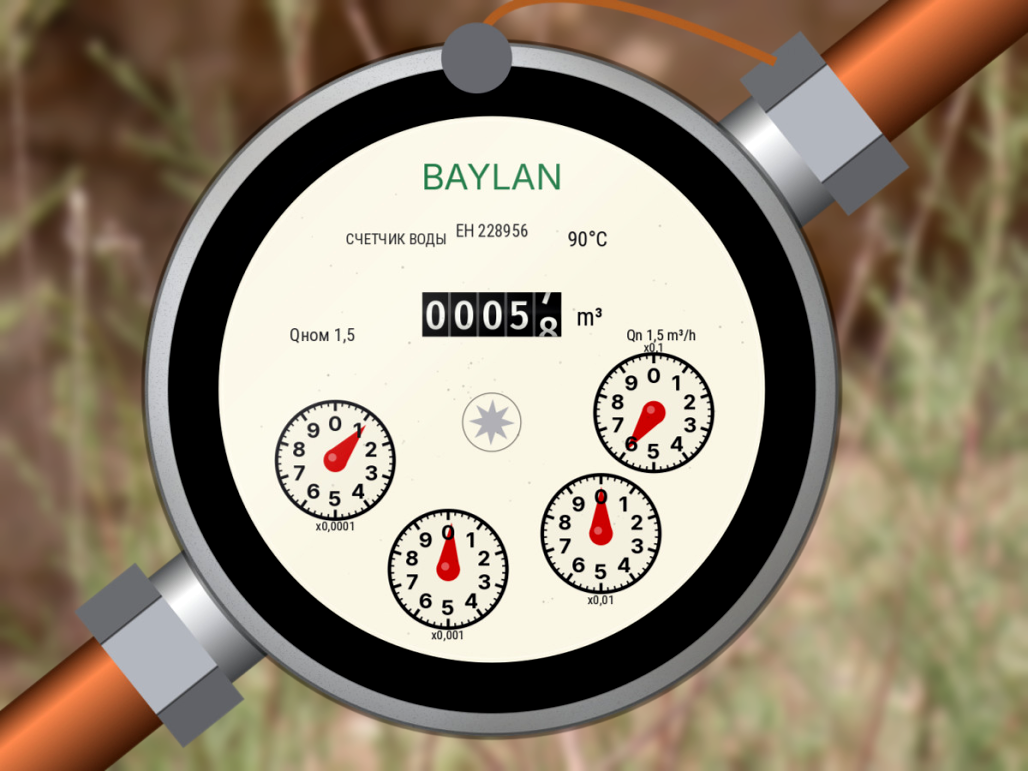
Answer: 57.6001 m³
